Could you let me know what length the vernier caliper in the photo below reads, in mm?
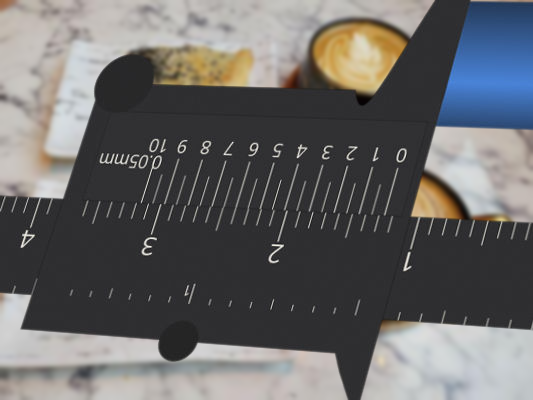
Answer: 12.6 mm
